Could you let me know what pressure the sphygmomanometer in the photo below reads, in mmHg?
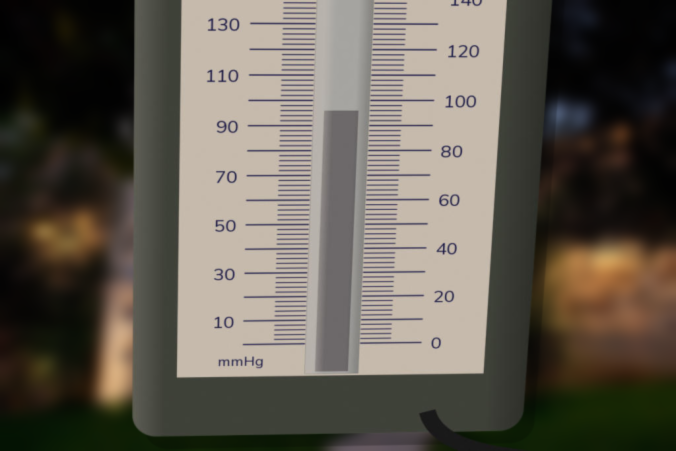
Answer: 96 mmHg
